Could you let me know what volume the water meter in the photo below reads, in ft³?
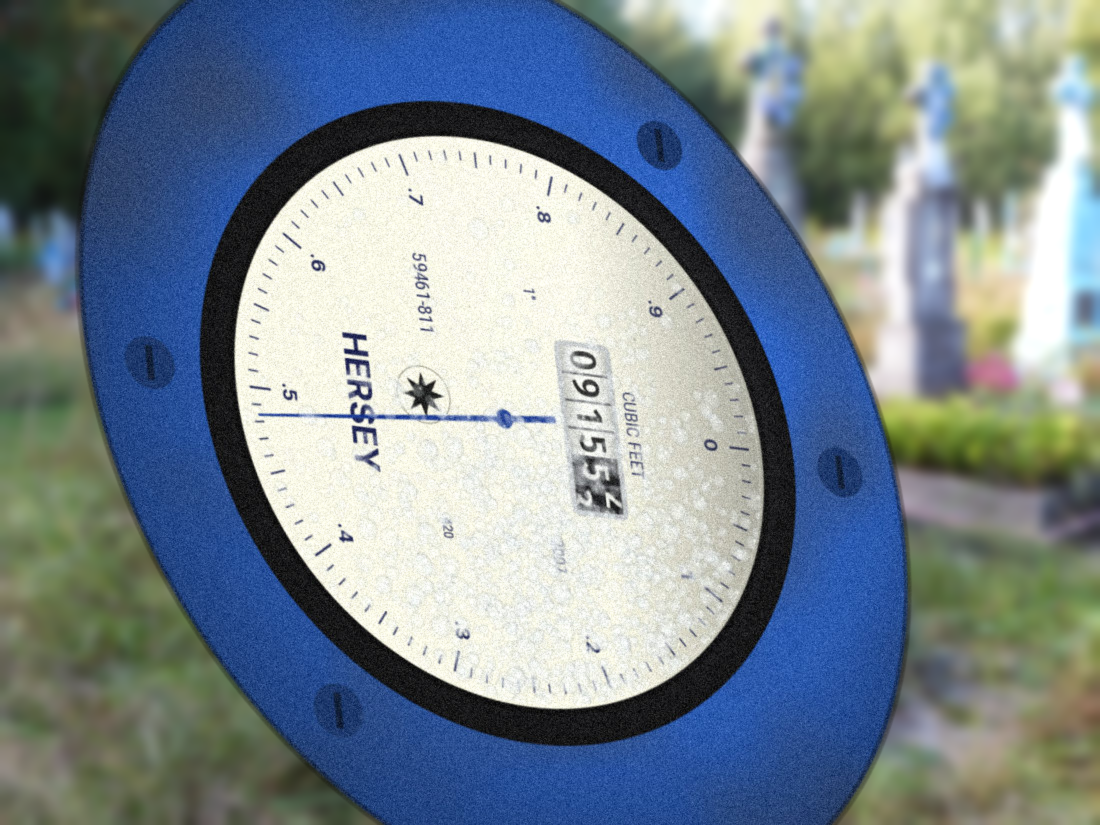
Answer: 91552.48 ft³
